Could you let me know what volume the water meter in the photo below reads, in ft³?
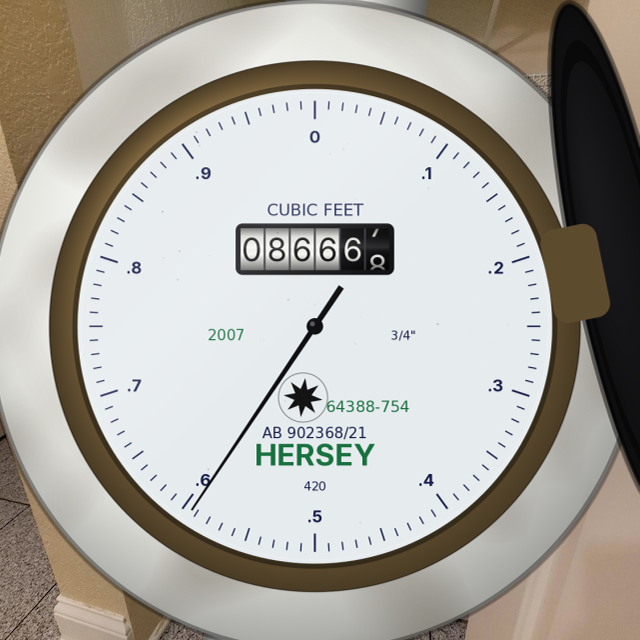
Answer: 86667.59 ft³
